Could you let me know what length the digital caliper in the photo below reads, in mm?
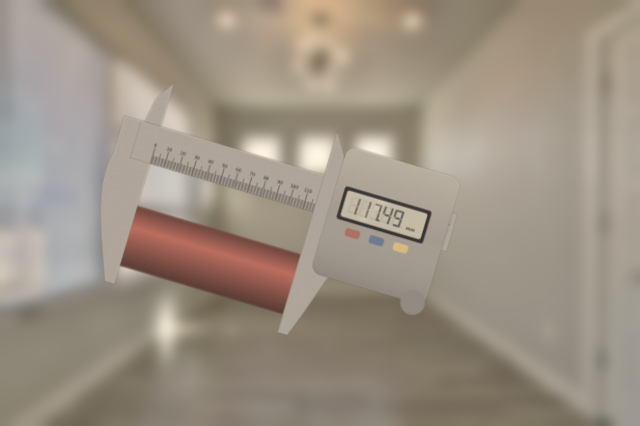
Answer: 117.49 mm
